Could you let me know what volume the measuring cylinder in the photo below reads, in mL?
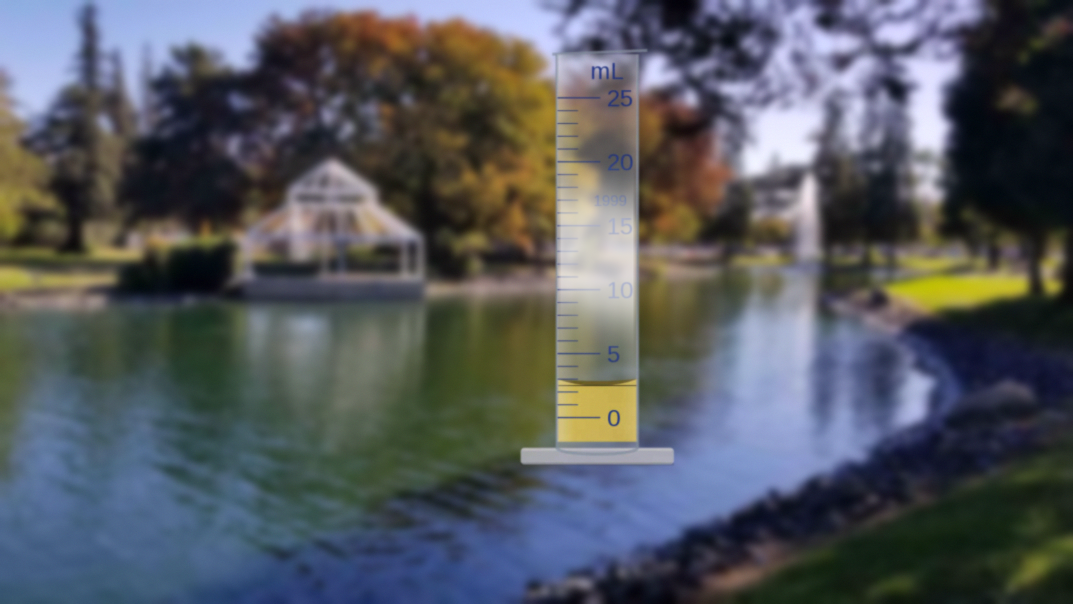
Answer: 2.5 mL
